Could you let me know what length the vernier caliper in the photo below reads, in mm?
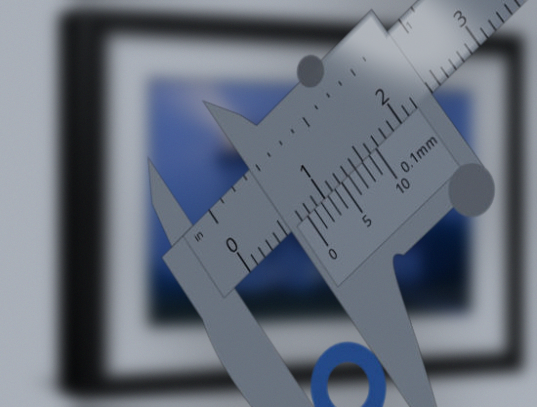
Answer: 7.7 mm
